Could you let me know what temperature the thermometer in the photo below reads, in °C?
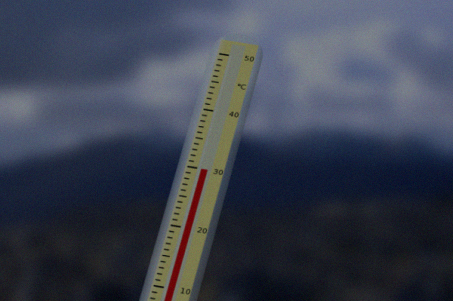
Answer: 30 °C
